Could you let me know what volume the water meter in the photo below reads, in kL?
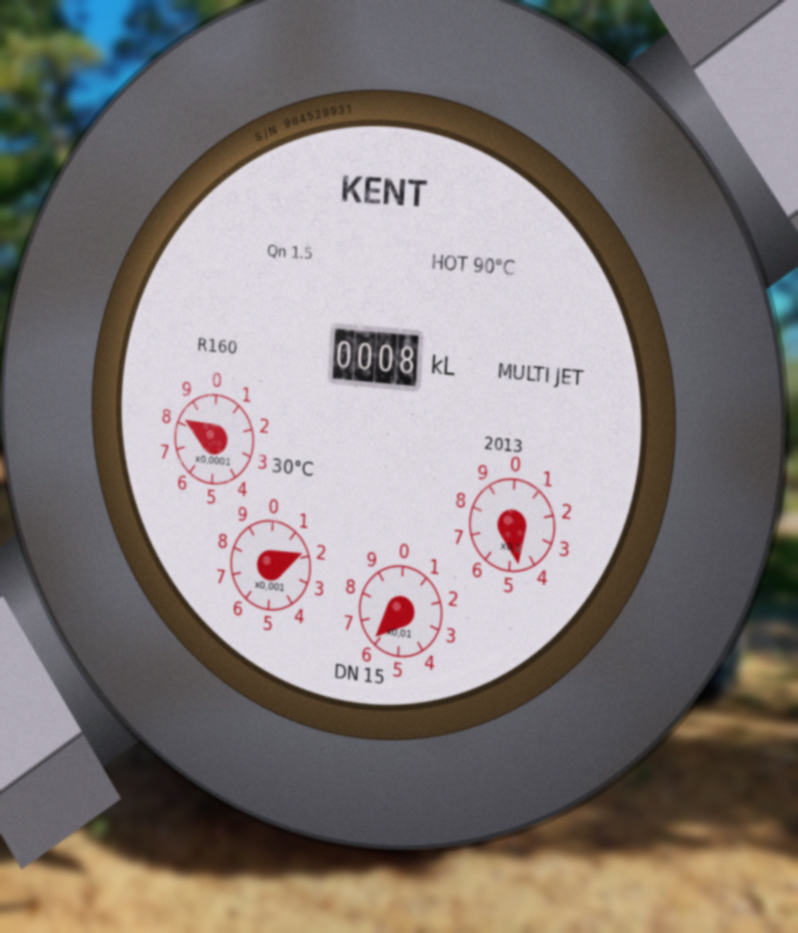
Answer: 8.4618 kL
